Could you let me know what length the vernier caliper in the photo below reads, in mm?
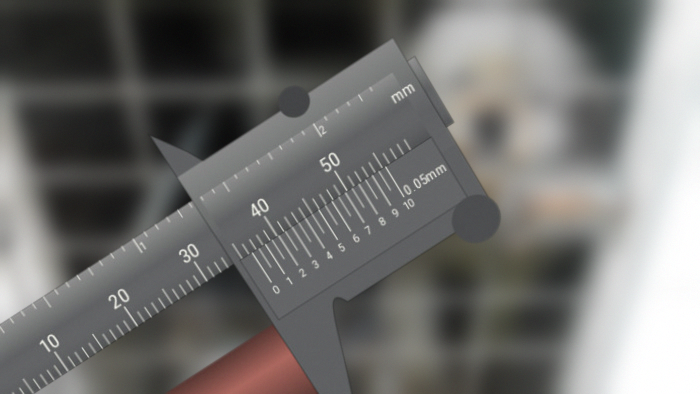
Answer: 36.4 mm
